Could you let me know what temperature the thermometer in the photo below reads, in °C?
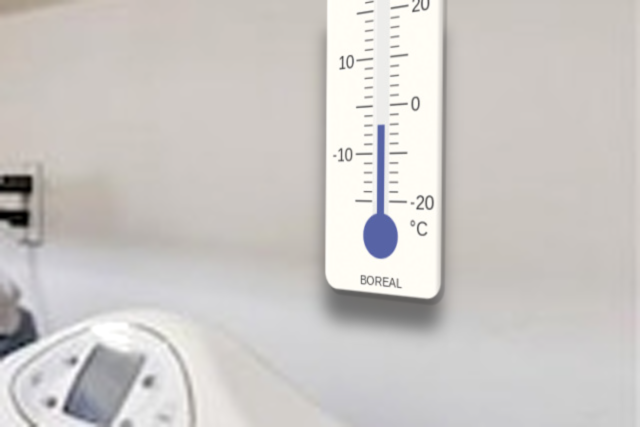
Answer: -4 °C
